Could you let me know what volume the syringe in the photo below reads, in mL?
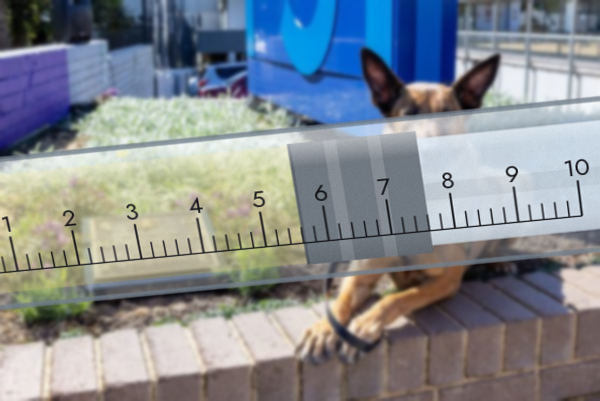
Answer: 5.6 mL
